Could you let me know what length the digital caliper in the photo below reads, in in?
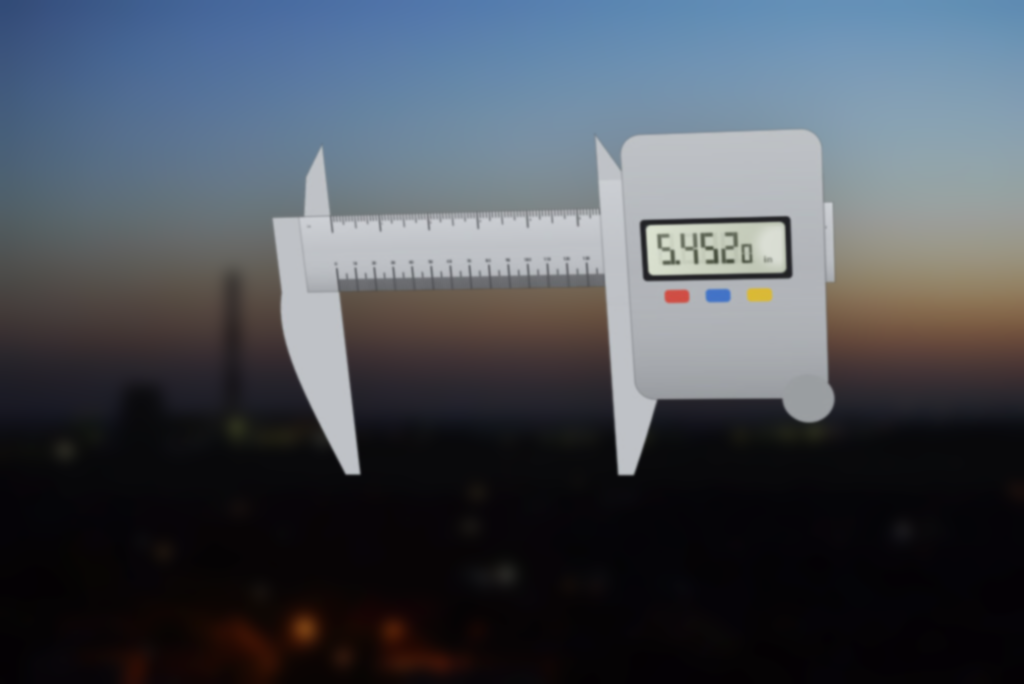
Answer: 5.4520 in
